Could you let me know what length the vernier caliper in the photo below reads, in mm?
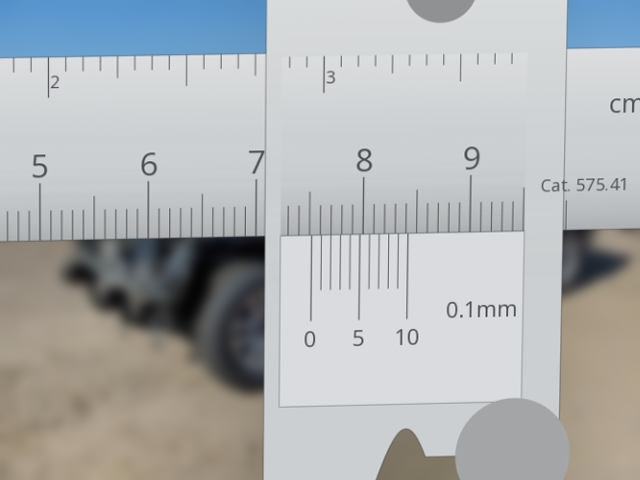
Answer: 75.2 mm
